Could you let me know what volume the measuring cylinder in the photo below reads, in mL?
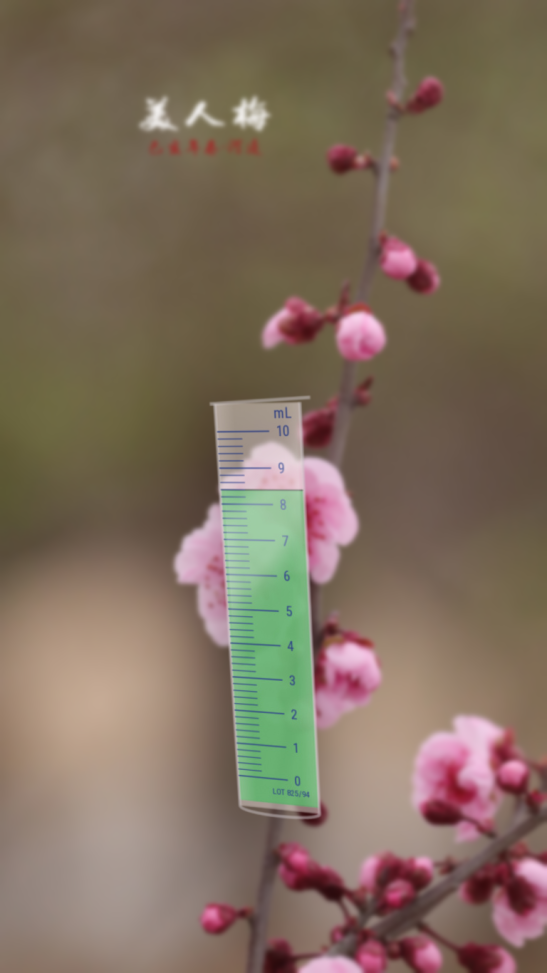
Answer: 8.4 mL
